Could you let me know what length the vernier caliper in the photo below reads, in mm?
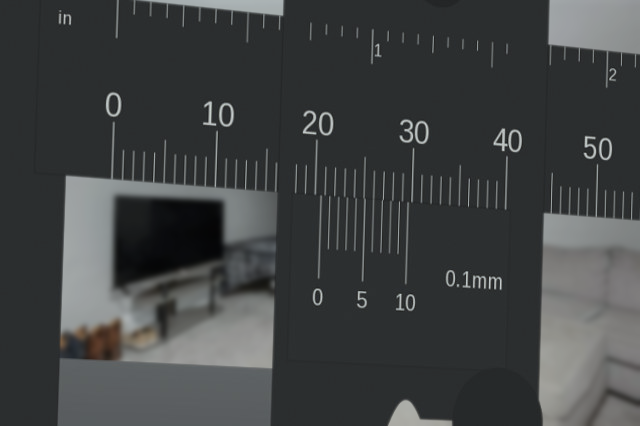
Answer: 20.6 mm
